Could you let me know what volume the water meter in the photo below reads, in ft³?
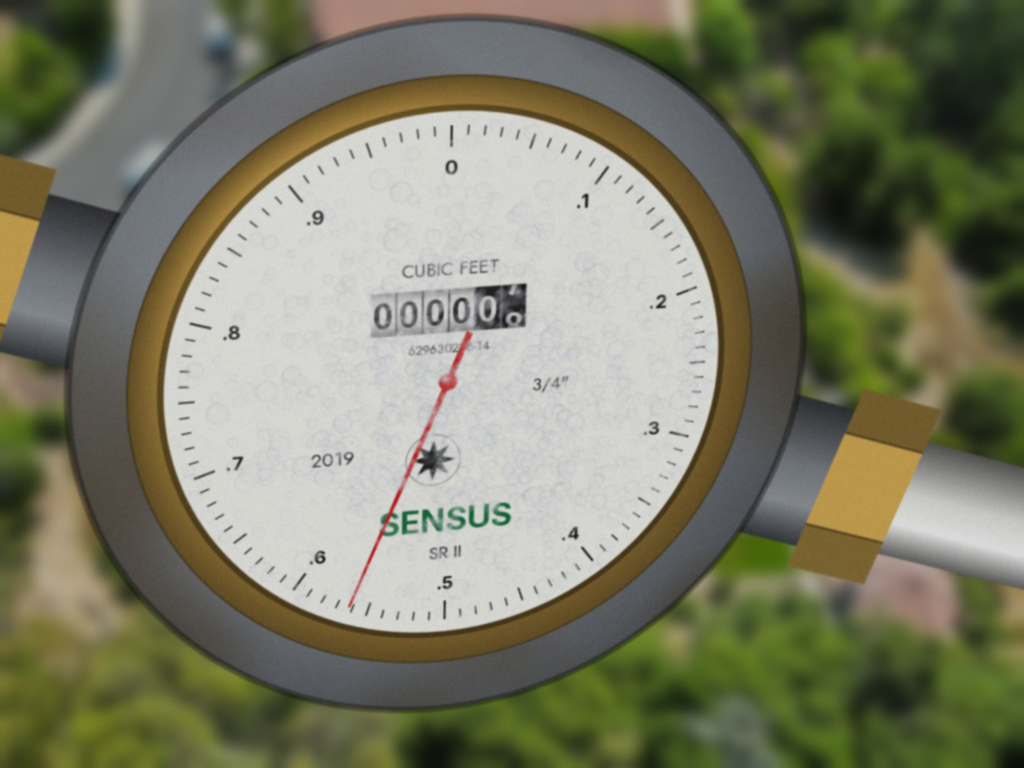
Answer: 7.56 ft³
